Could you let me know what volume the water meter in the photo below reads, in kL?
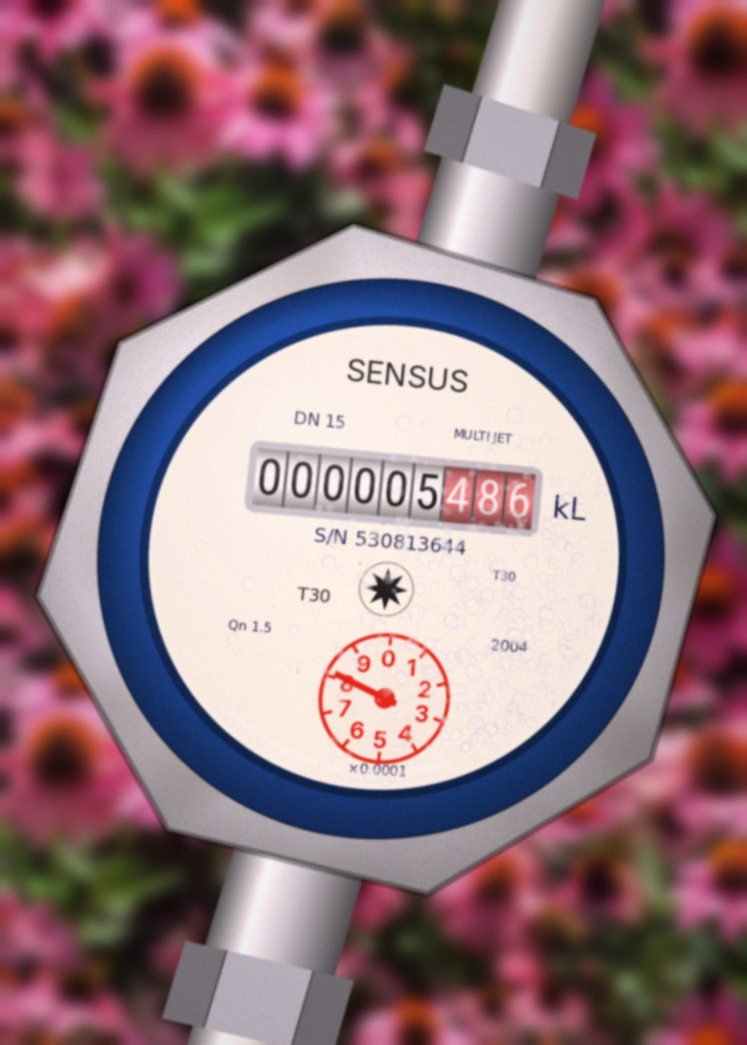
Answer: 5.4868 kL
